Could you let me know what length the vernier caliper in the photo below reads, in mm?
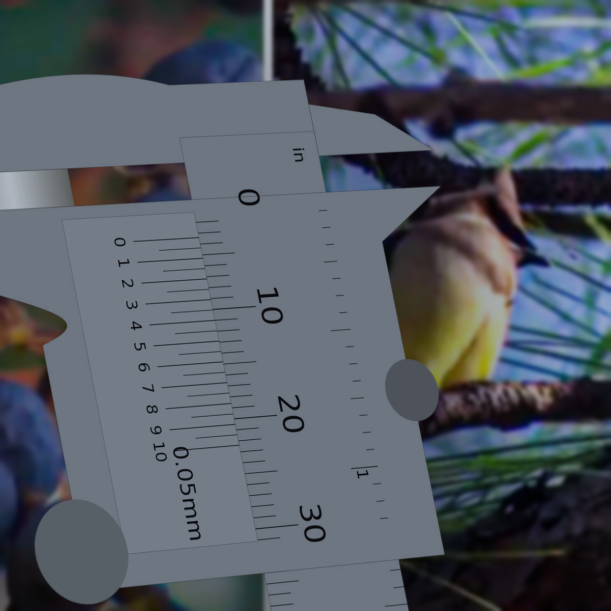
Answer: 3.4 mm
